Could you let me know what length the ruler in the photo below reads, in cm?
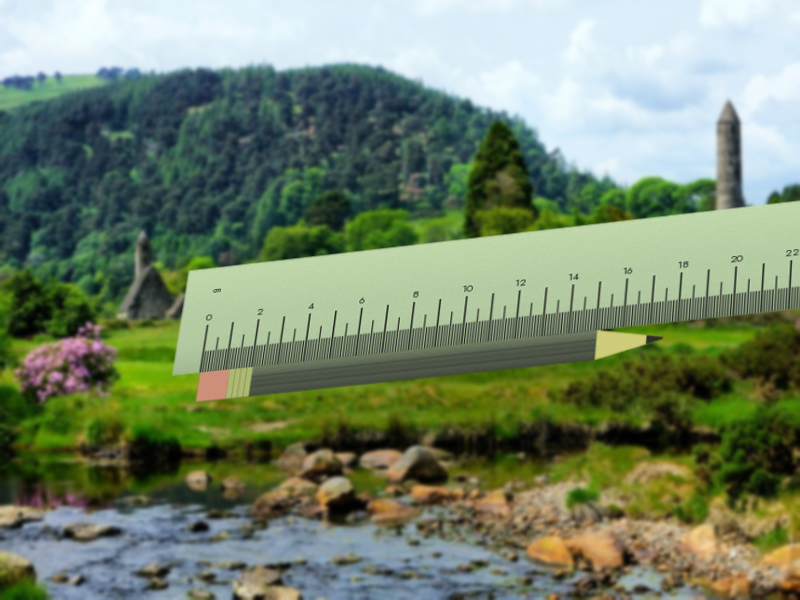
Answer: 17.5 cm
